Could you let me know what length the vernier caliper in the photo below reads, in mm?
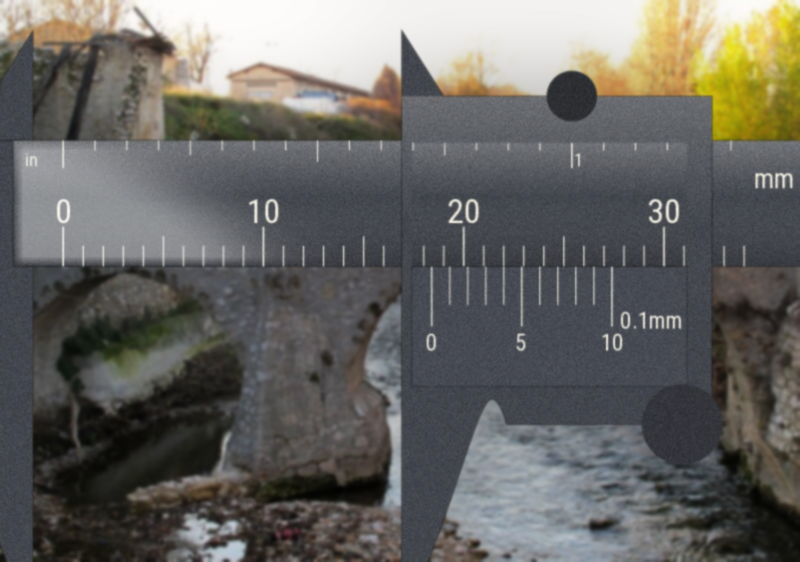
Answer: 18.4 mm
